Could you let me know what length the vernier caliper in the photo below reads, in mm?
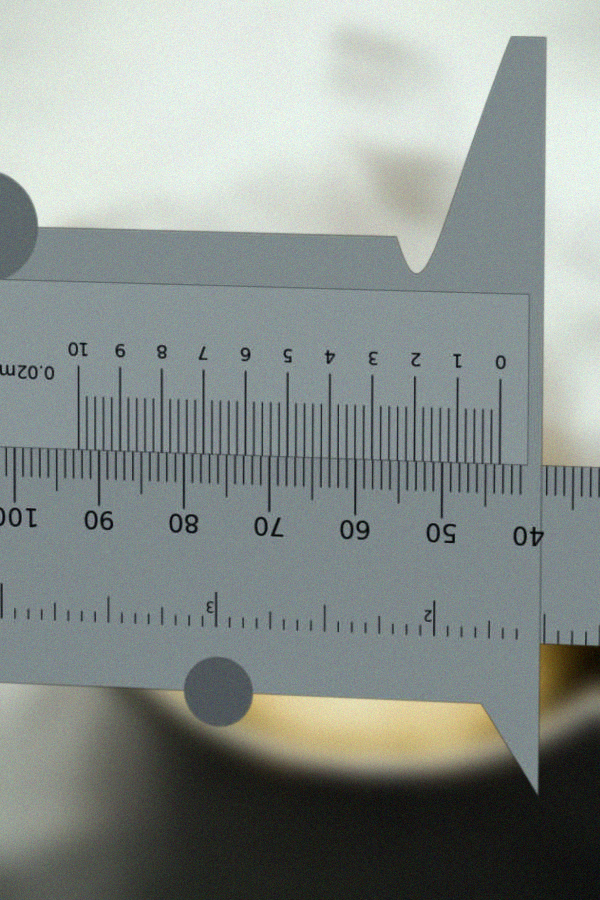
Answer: 43.4 mm
